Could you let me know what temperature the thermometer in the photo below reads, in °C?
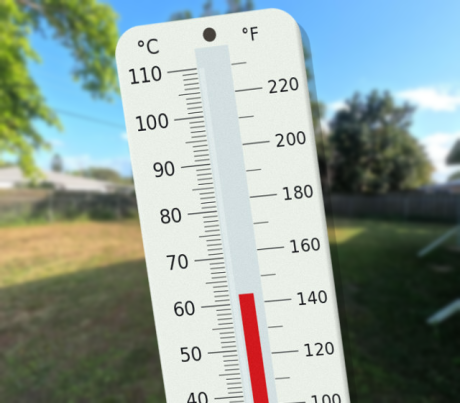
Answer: 62 °C
